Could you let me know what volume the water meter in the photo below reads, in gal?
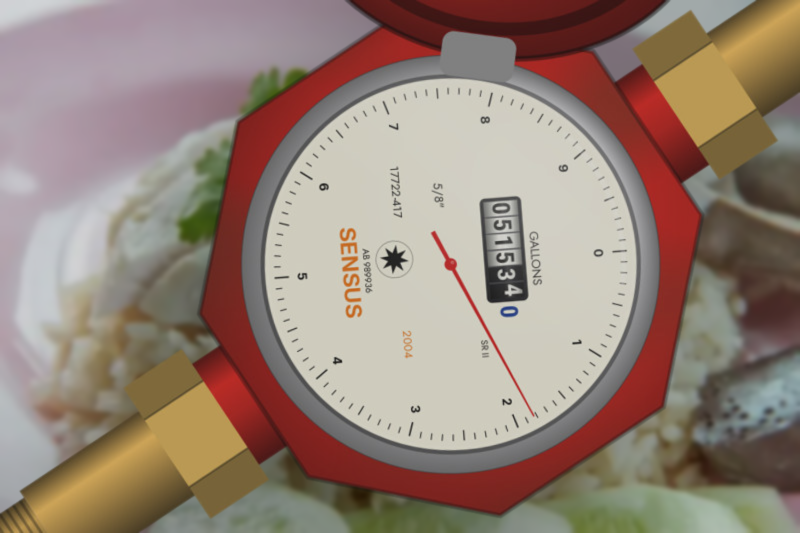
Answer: 515341.8 gal
